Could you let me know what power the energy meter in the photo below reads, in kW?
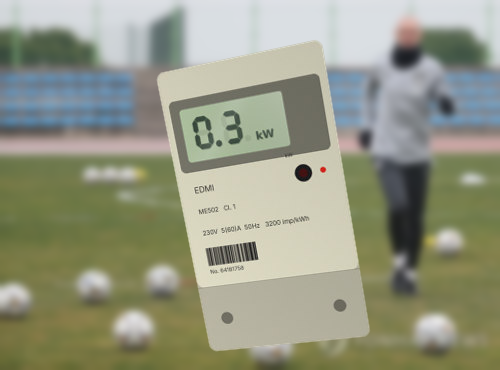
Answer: 0.3 kW
